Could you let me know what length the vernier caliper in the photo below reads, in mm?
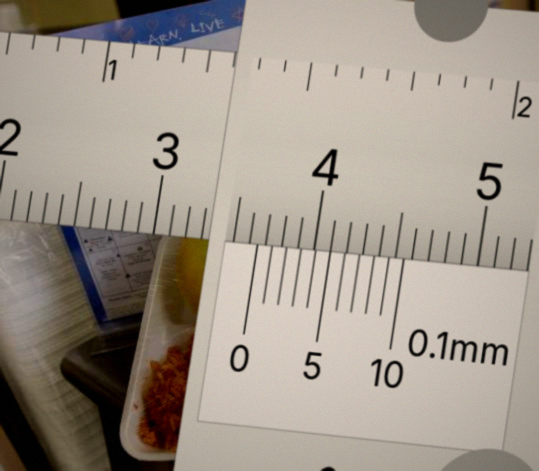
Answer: 36.5 mm
